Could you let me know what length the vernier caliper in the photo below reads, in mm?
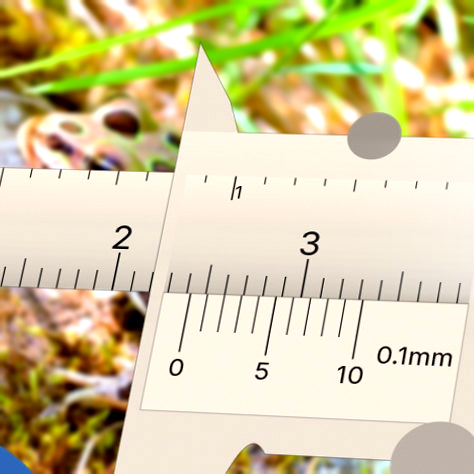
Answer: 24.2 mm
